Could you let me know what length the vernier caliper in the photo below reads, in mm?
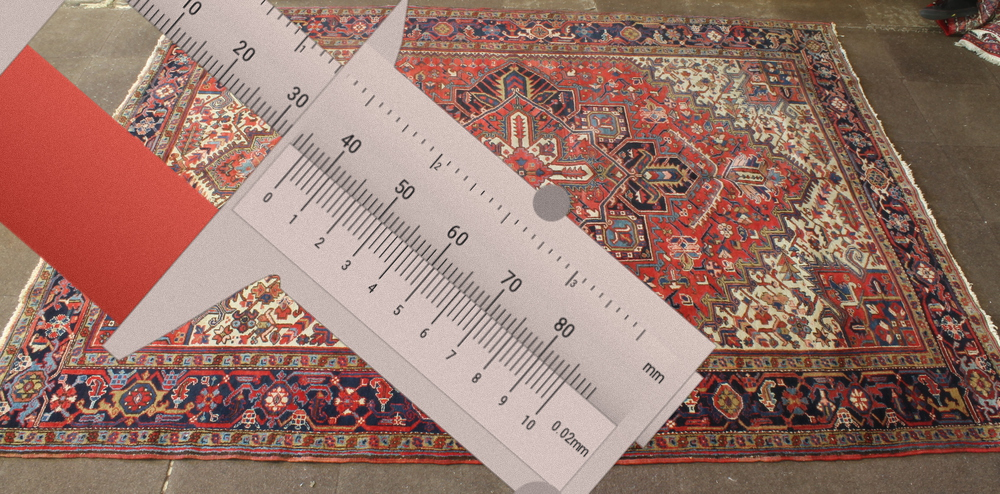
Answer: 36.0 mm
